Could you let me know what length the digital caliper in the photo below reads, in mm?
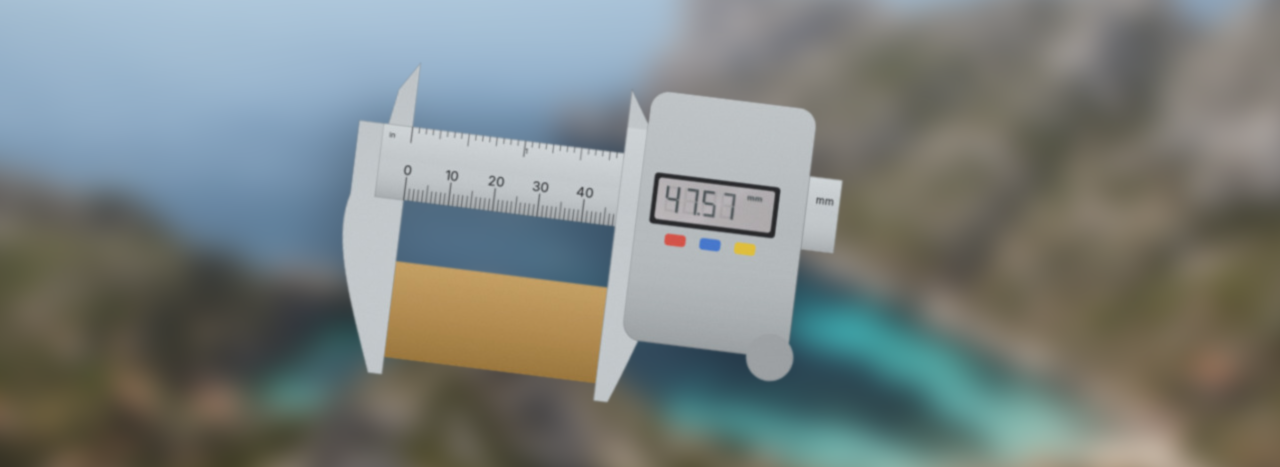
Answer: 47.57 mm
